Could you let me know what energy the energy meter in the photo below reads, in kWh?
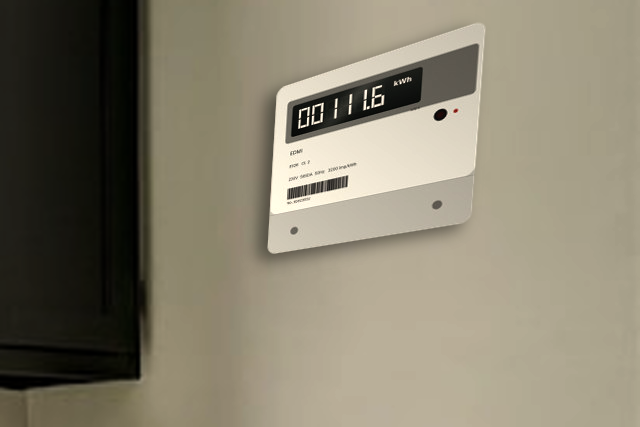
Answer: 111.6 kWh
